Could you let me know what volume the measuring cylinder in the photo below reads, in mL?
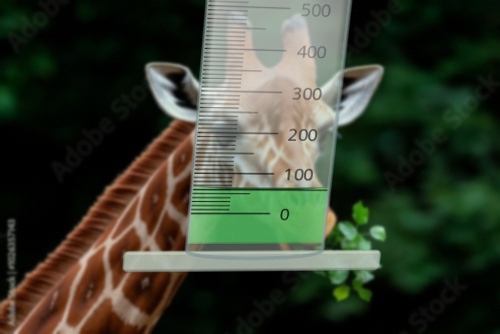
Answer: 60 mL
